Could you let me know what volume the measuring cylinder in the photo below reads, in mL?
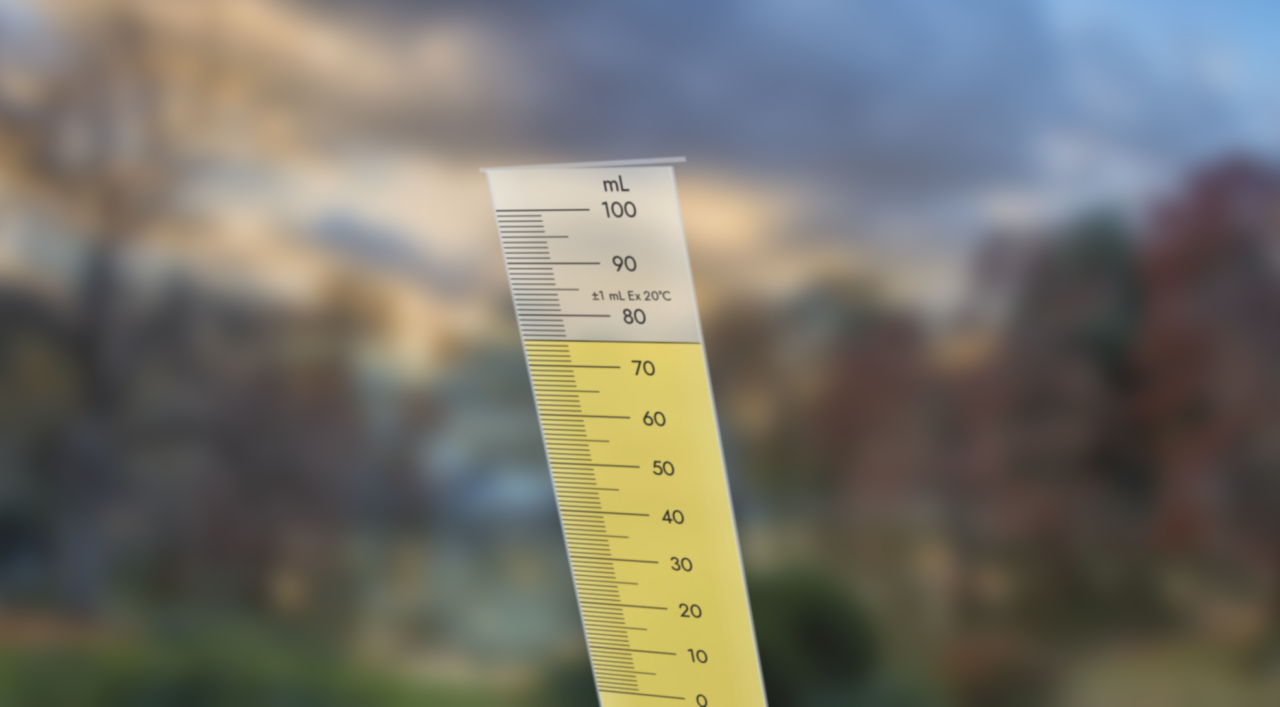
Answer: 75 mL
